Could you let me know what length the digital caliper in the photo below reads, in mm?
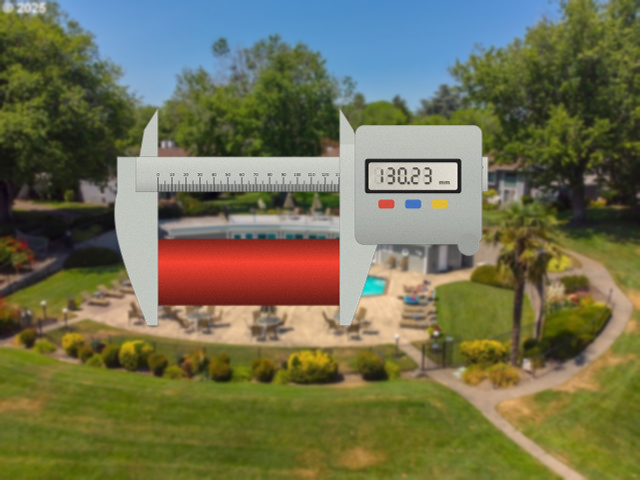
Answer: 130.23 mm
